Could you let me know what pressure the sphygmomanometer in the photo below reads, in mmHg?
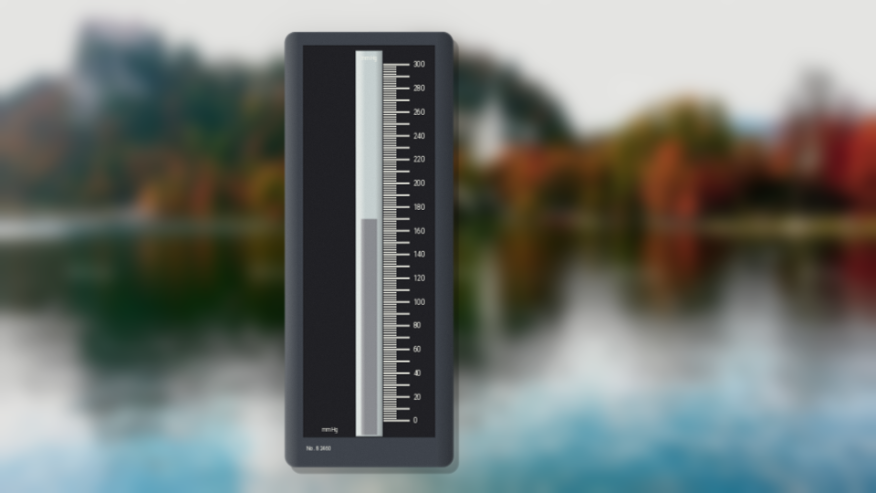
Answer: 170 mmHg
